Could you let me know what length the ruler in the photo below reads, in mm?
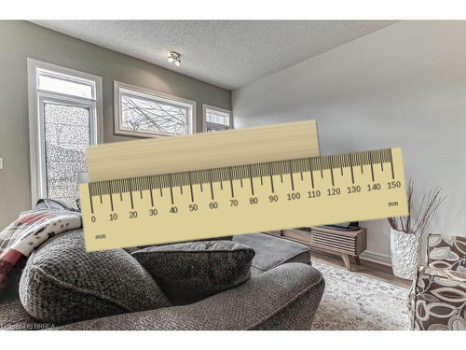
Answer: 115 mm
